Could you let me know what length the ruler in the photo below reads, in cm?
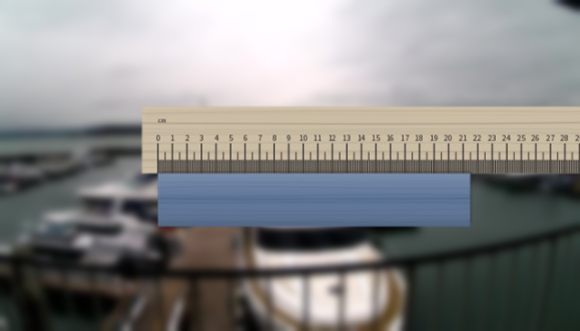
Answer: 21.5 cm
